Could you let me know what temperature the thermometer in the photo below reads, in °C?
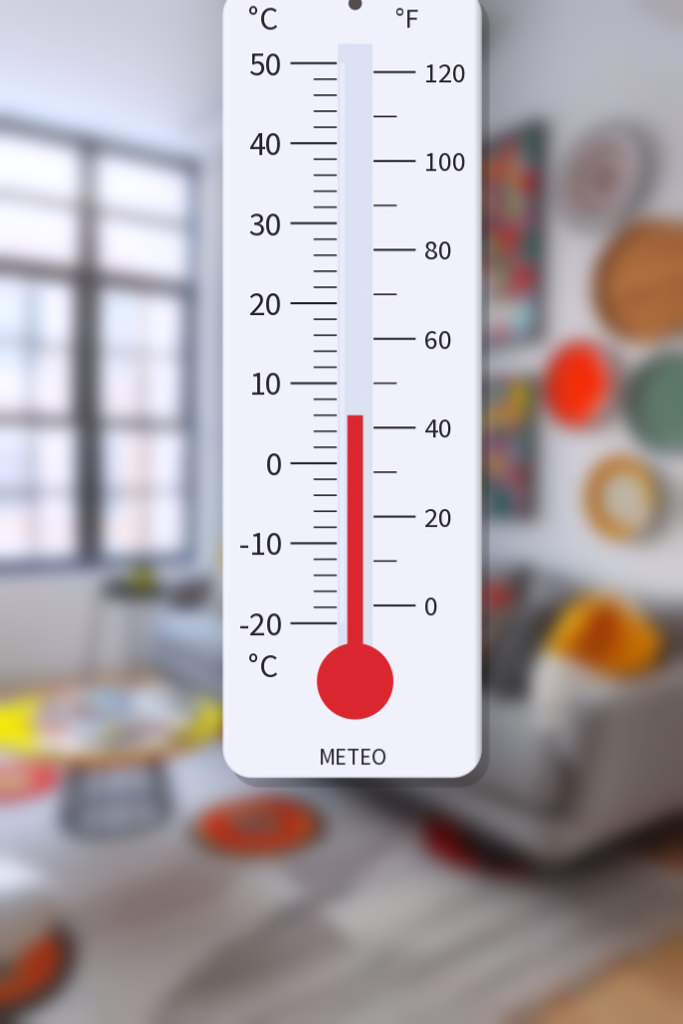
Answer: 6 °C
